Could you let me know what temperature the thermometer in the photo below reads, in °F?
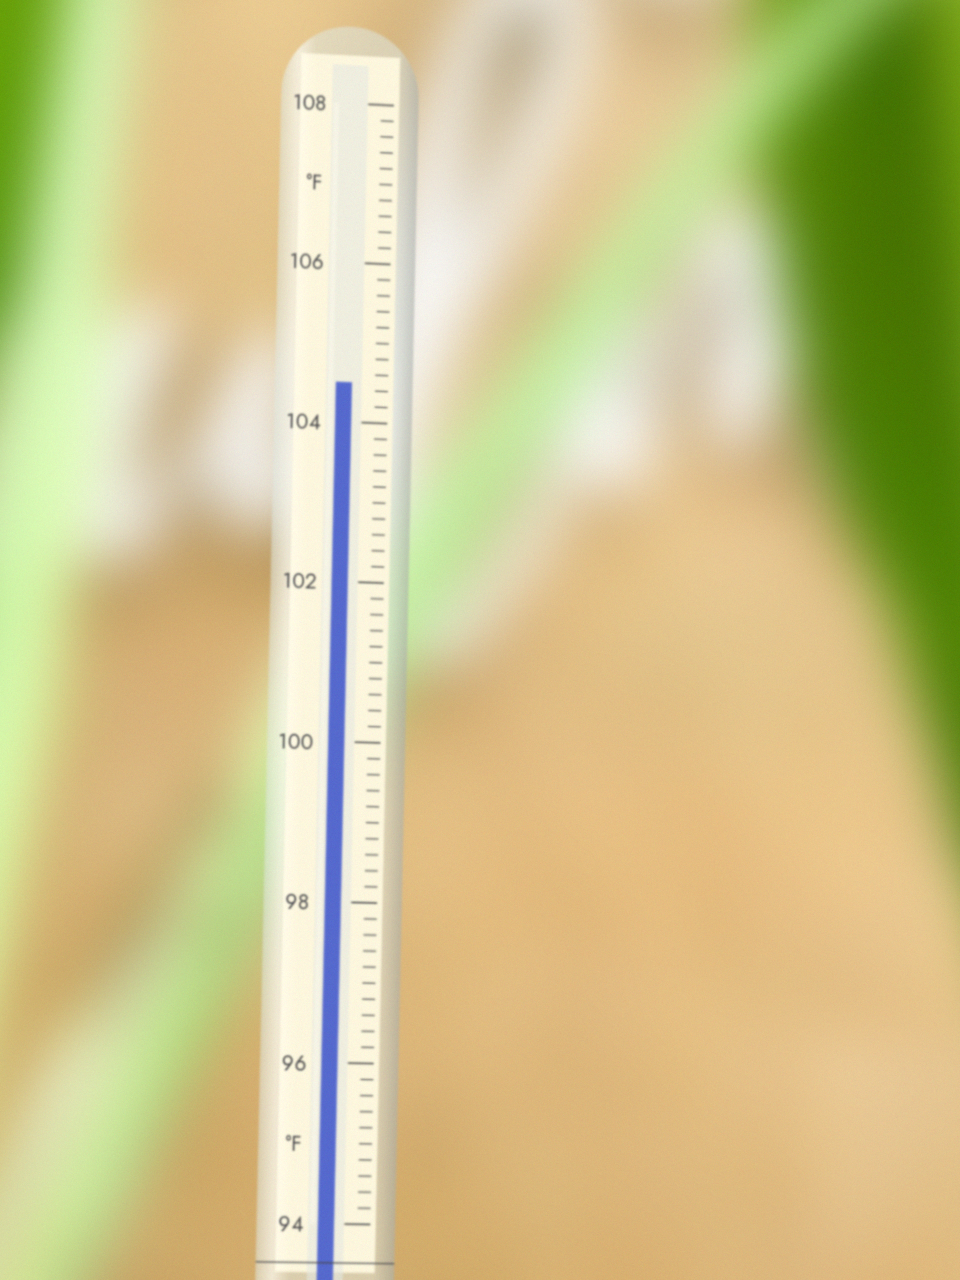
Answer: 104.5 °F
